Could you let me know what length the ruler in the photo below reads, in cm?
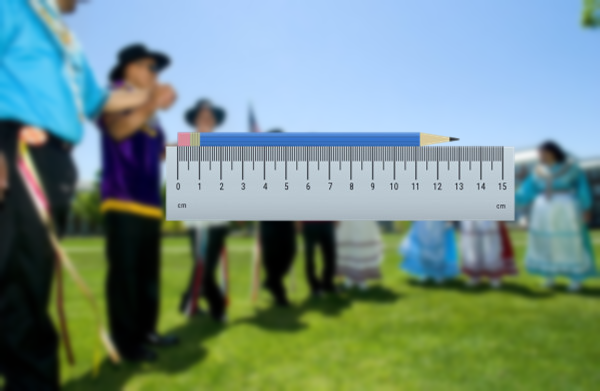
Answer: 13 cm
